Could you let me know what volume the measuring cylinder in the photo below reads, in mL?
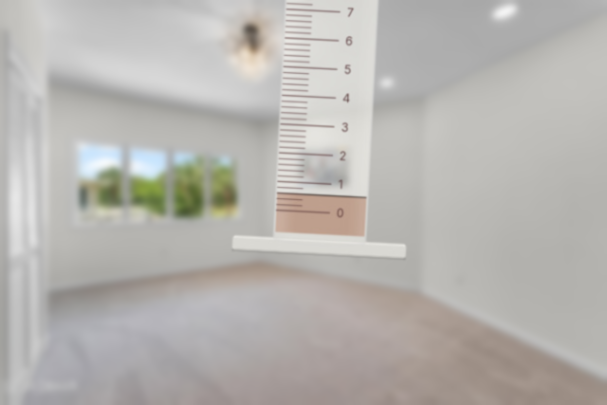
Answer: 0.6 mL
